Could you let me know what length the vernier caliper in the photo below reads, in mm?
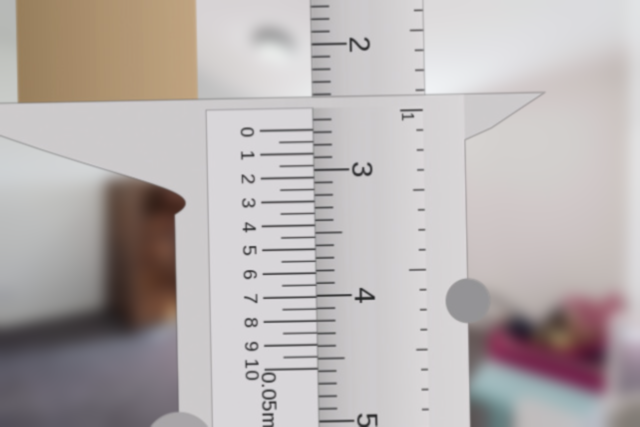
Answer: 26.8 mm
